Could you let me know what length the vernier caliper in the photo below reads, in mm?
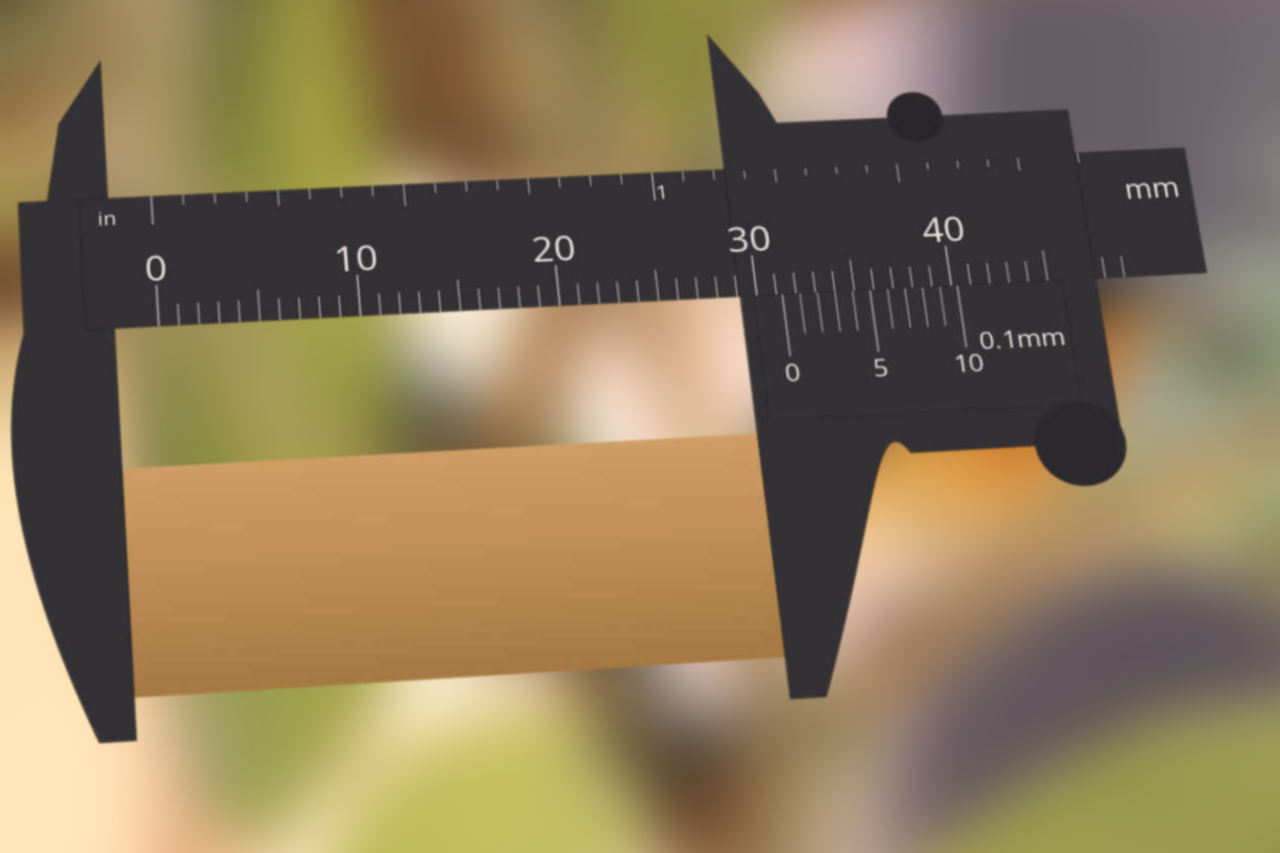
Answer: 31.3 mm
